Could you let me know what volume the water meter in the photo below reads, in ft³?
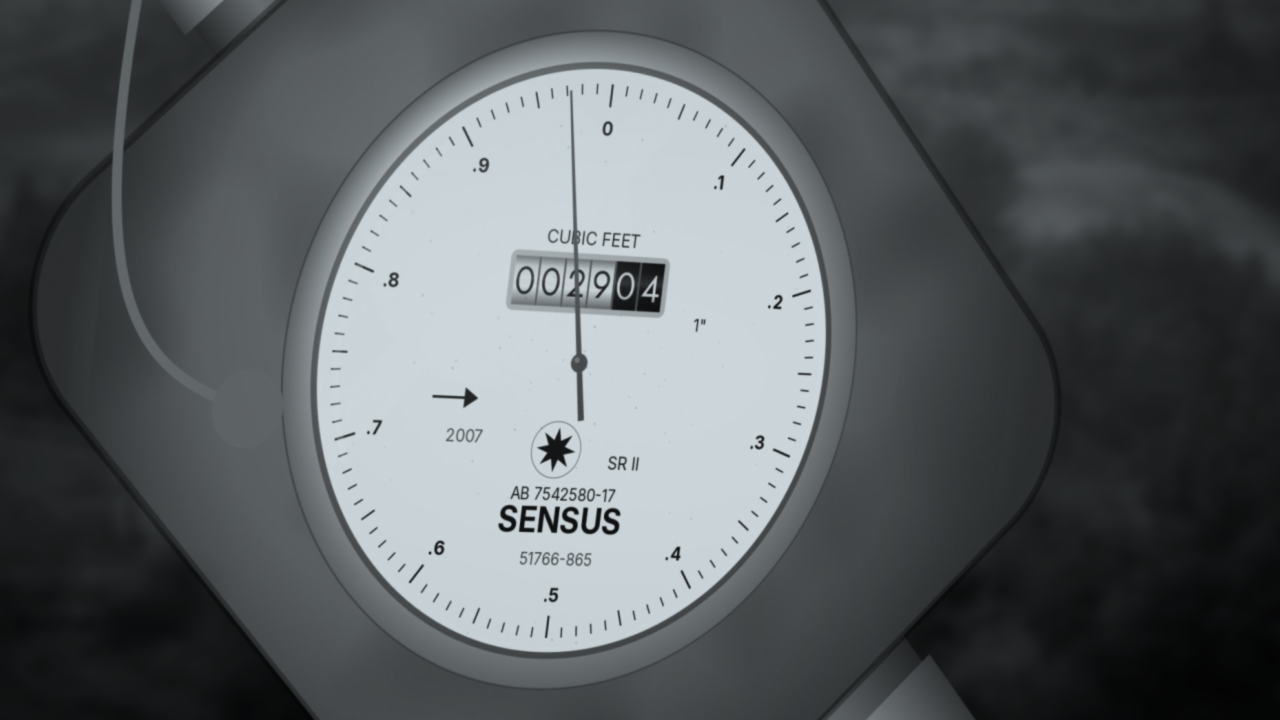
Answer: 2903.97 ft³
